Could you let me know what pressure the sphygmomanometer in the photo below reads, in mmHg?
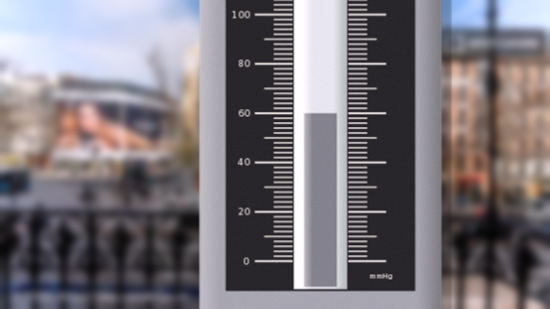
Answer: 60 mmHg
